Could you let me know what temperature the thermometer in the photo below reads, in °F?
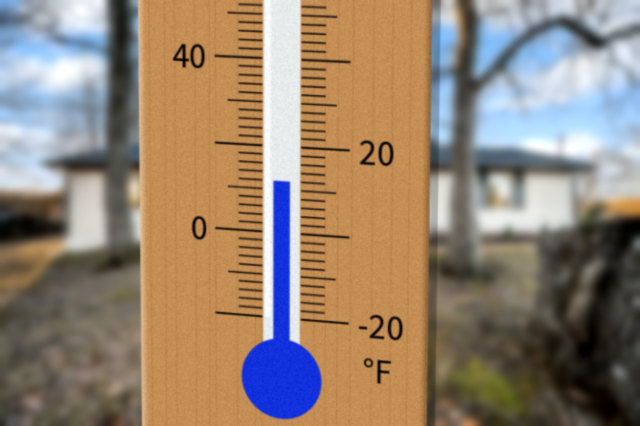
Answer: 12 °F
